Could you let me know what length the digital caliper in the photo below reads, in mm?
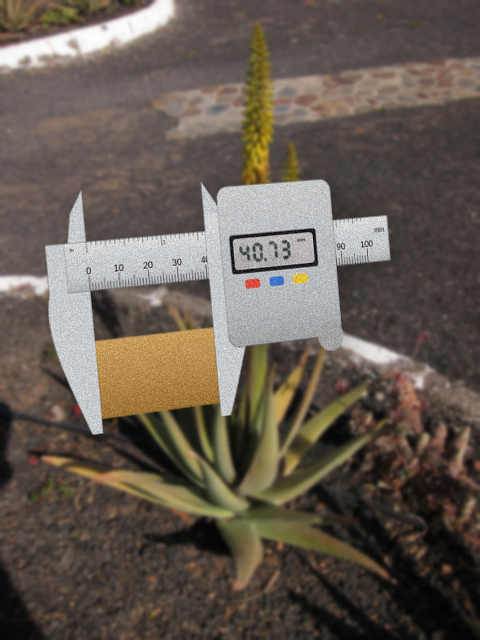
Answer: 40.73 mm
